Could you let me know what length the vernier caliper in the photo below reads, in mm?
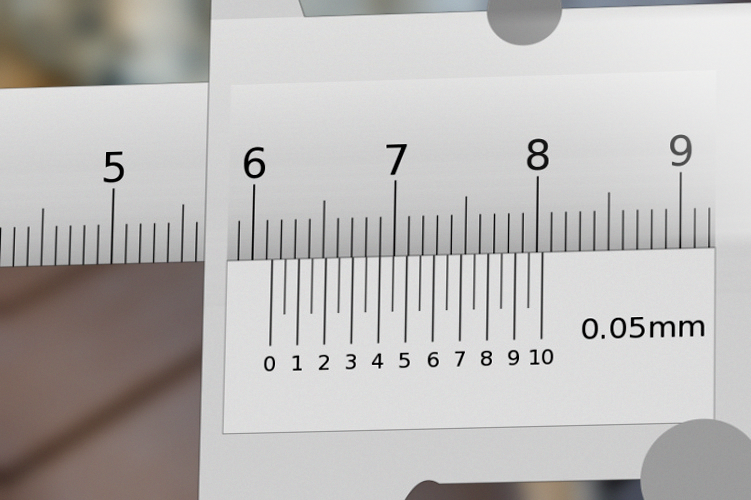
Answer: 61.4 mm
